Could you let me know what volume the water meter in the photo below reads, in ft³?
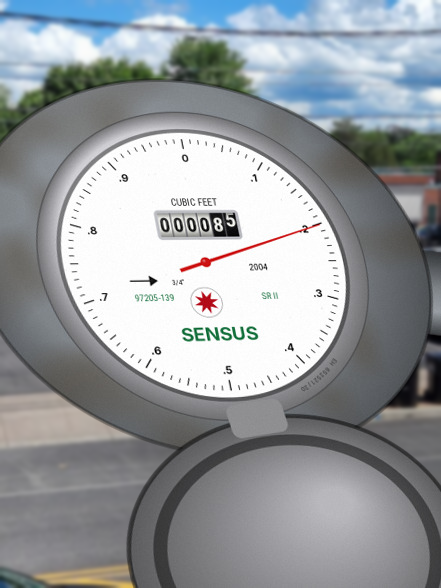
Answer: 85.20 ft³
